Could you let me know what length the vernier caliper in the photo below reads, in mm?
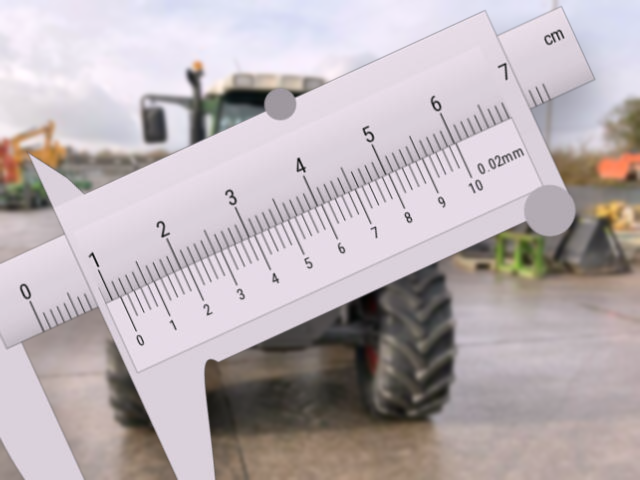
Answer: 11.2 mm
